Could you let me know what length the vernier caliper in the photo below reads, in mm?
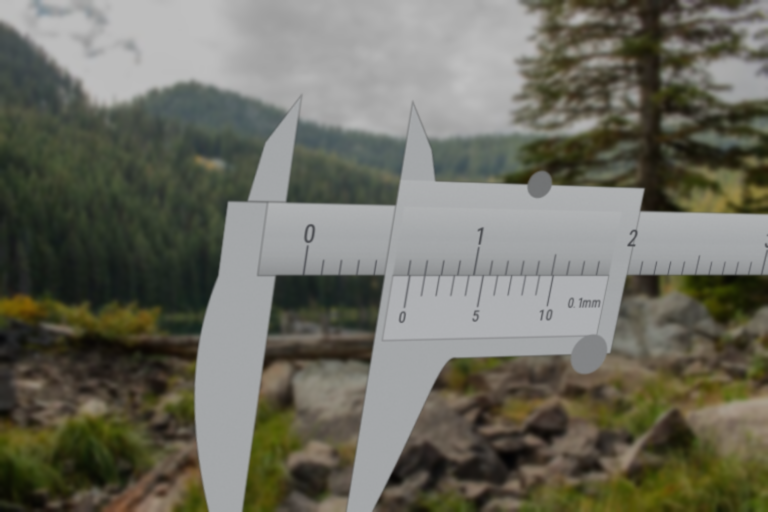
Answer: 6.1 mm
